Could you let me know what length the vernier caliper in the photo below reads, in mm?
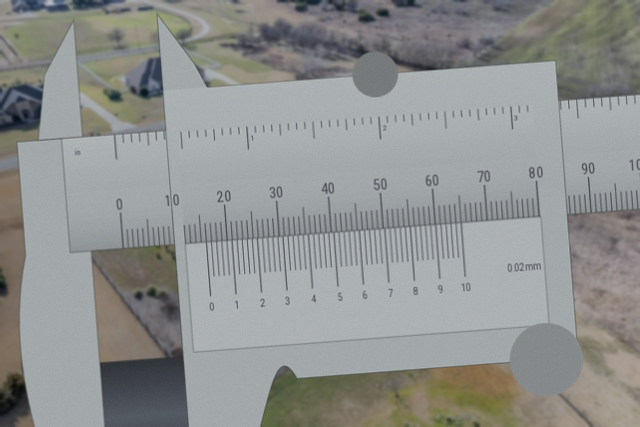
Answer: 16.0 mm
